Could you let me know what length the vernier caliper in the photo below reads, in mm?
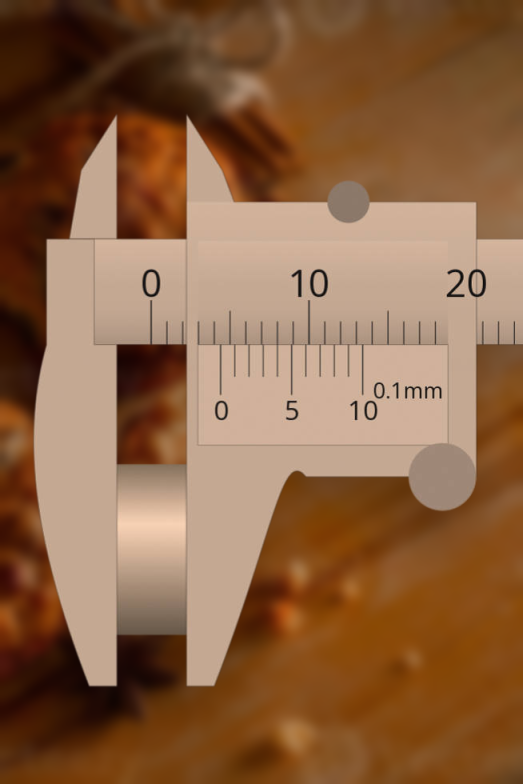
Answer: 4.4 mm
